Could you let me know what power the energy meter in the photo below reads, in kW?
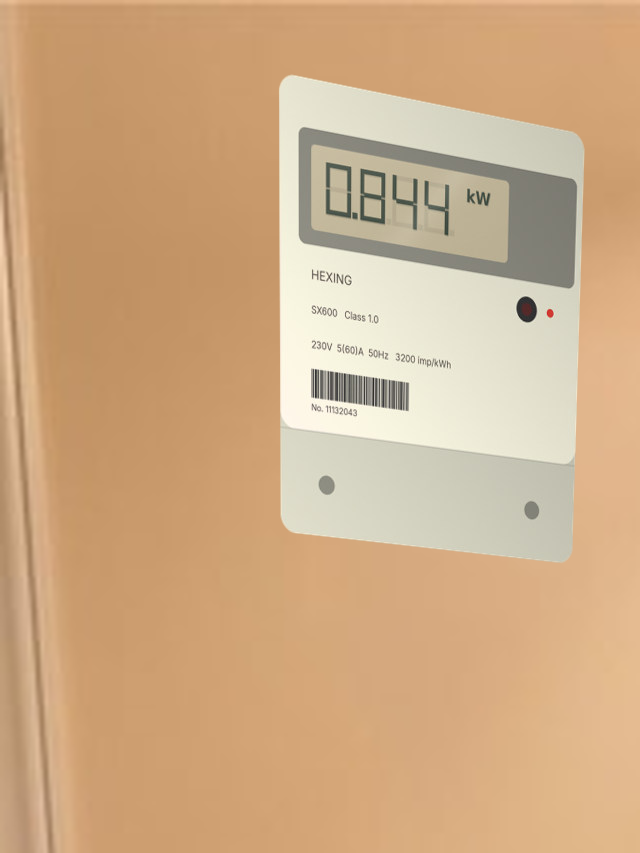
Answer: 0.844 kW
